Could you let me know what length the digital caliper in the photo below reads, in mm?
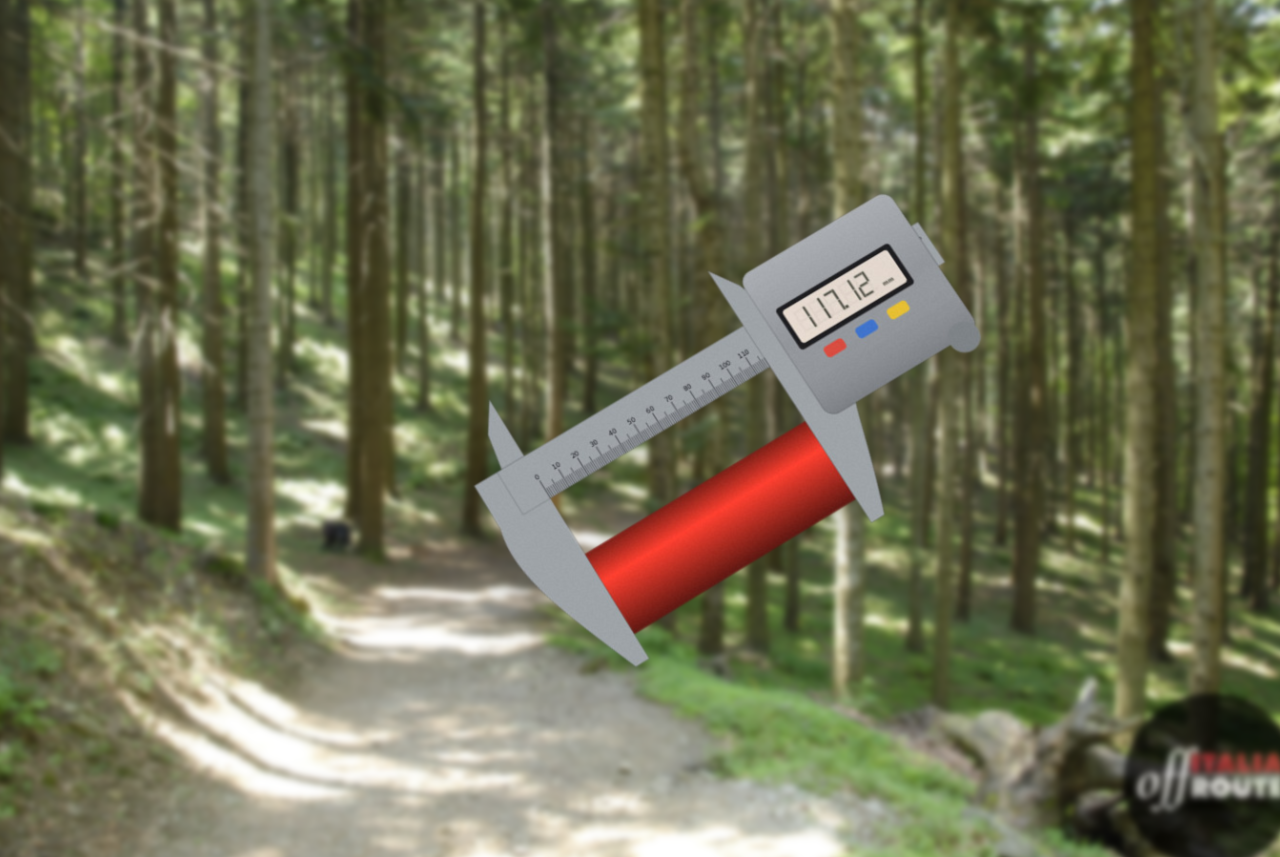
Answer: 117.12 mm
